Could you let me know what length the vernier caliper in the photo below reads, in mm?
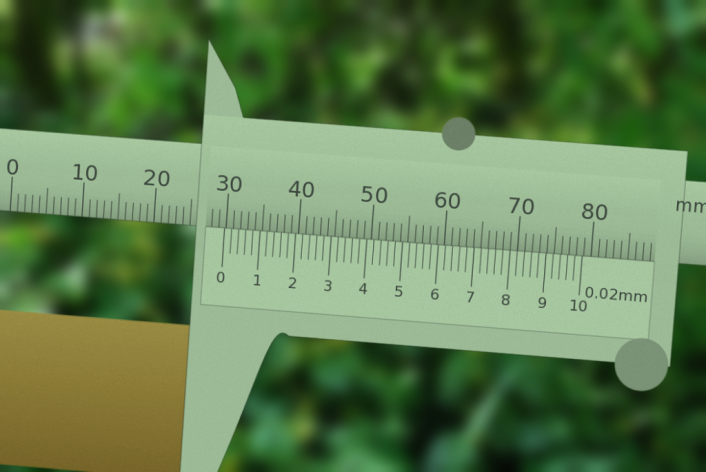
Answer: 29.8 mm
